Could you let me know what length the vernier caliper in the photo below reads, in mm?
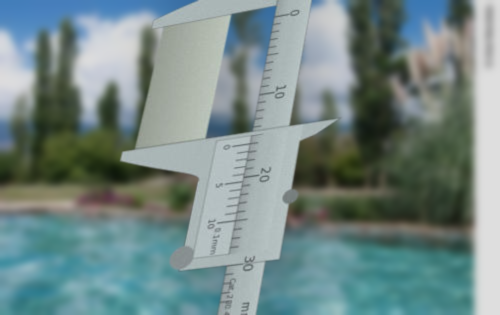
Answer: 16.0 mm
